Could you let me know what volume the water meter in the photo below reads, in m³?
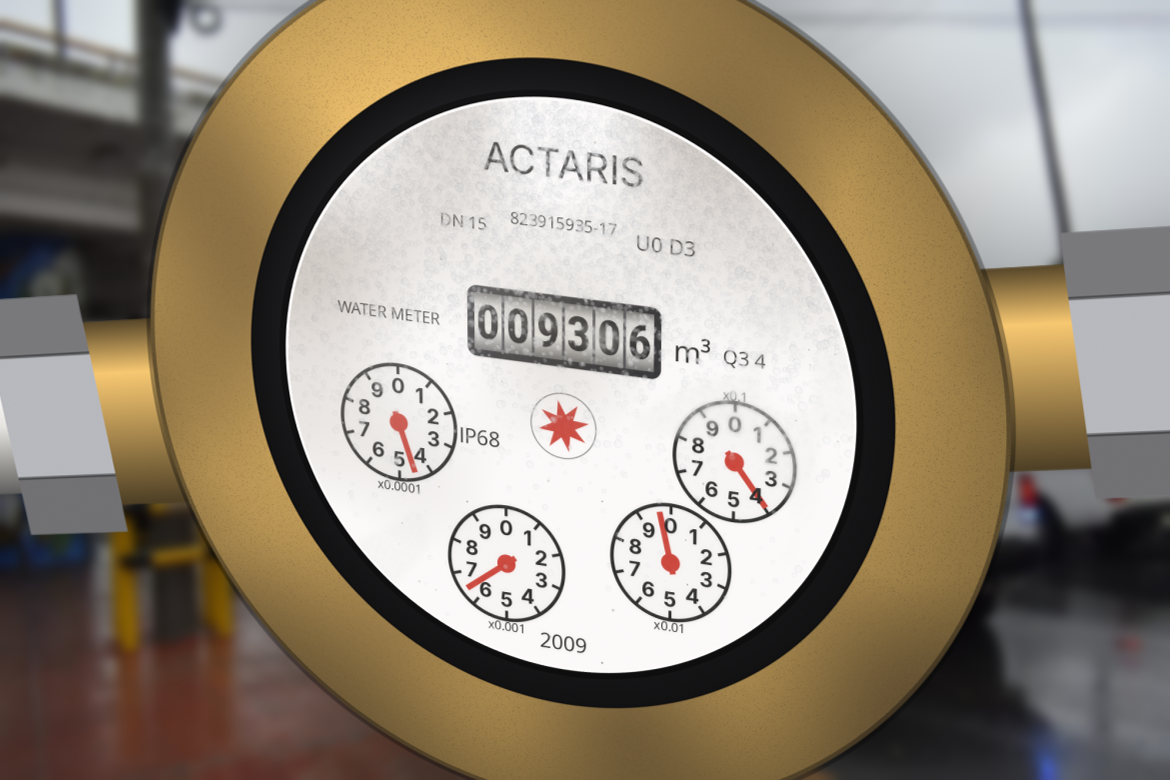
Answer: 9306.3964 m³
